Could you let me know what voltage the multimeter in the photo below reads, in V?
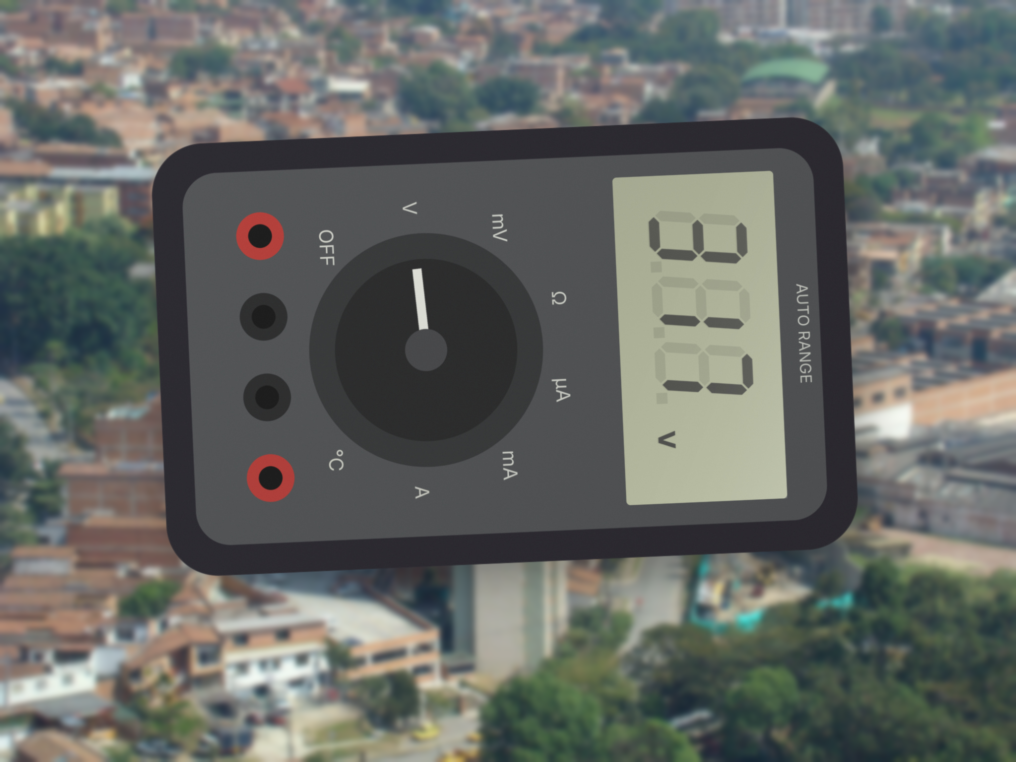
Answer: 317 V
